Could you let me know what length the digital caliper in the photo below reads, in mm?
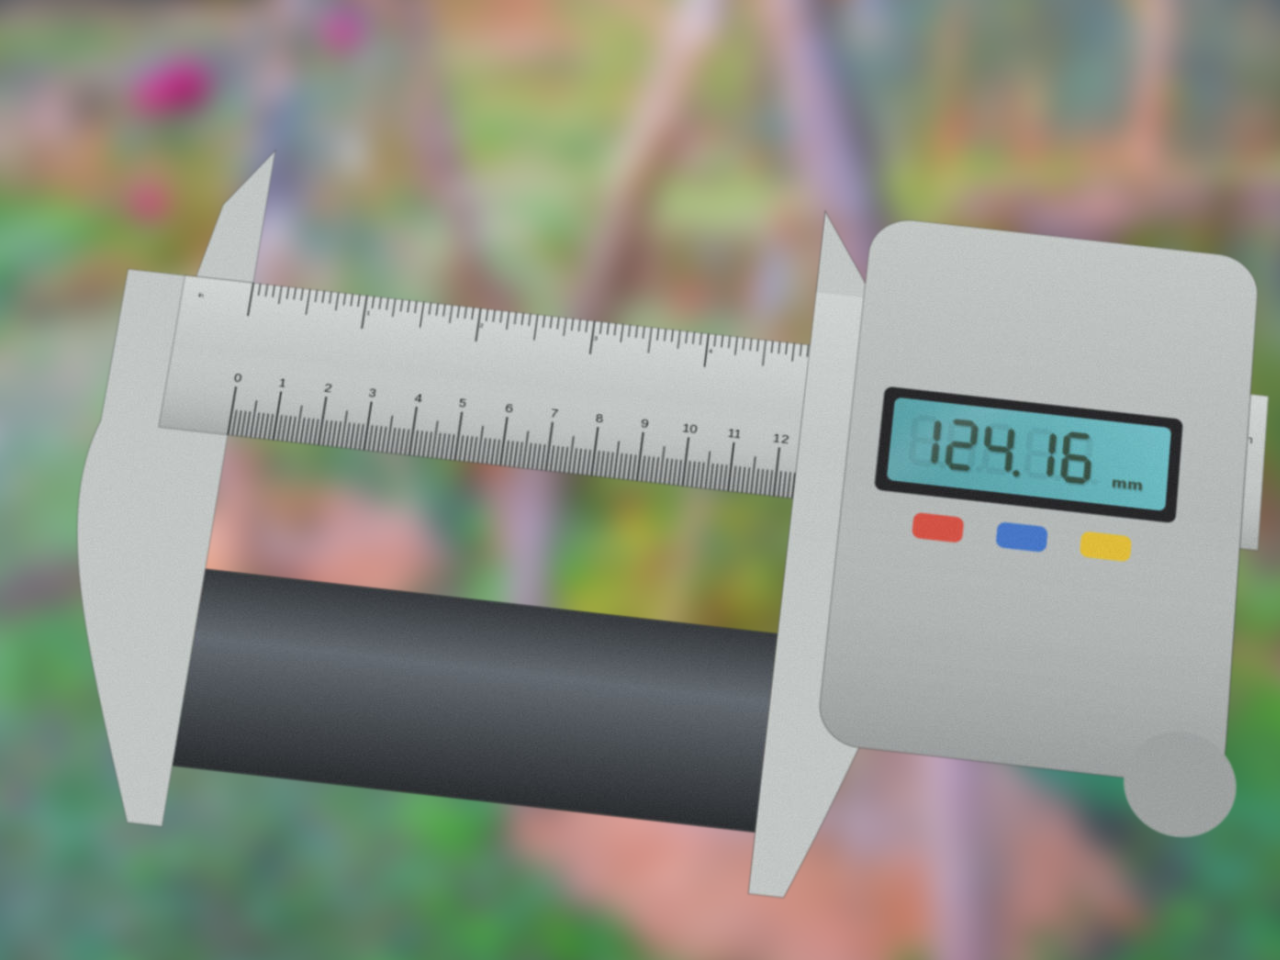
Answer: 124.16 mm
